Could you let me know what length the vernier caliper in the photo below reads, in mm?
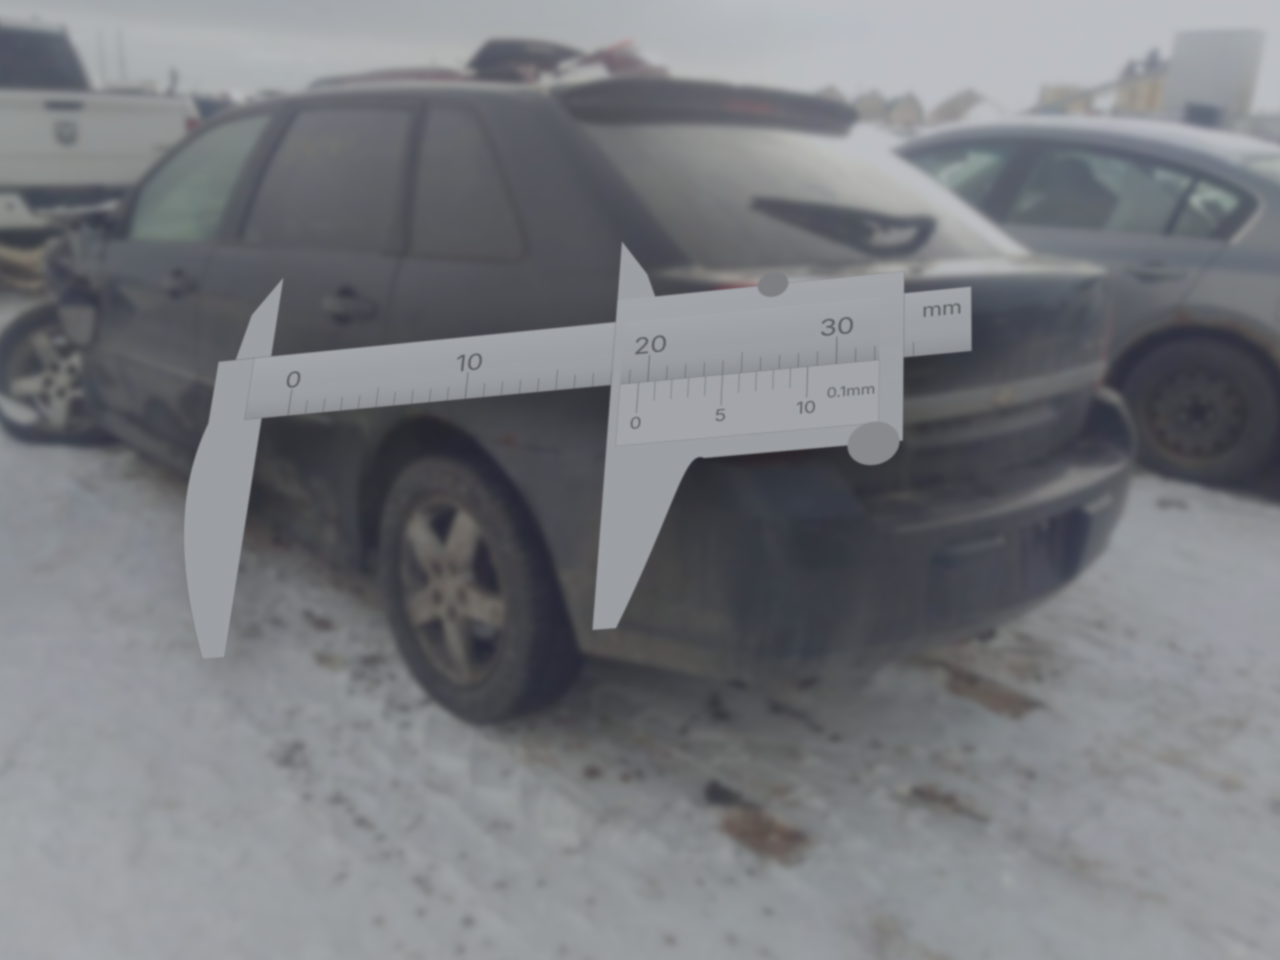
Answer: 19.5 mm
